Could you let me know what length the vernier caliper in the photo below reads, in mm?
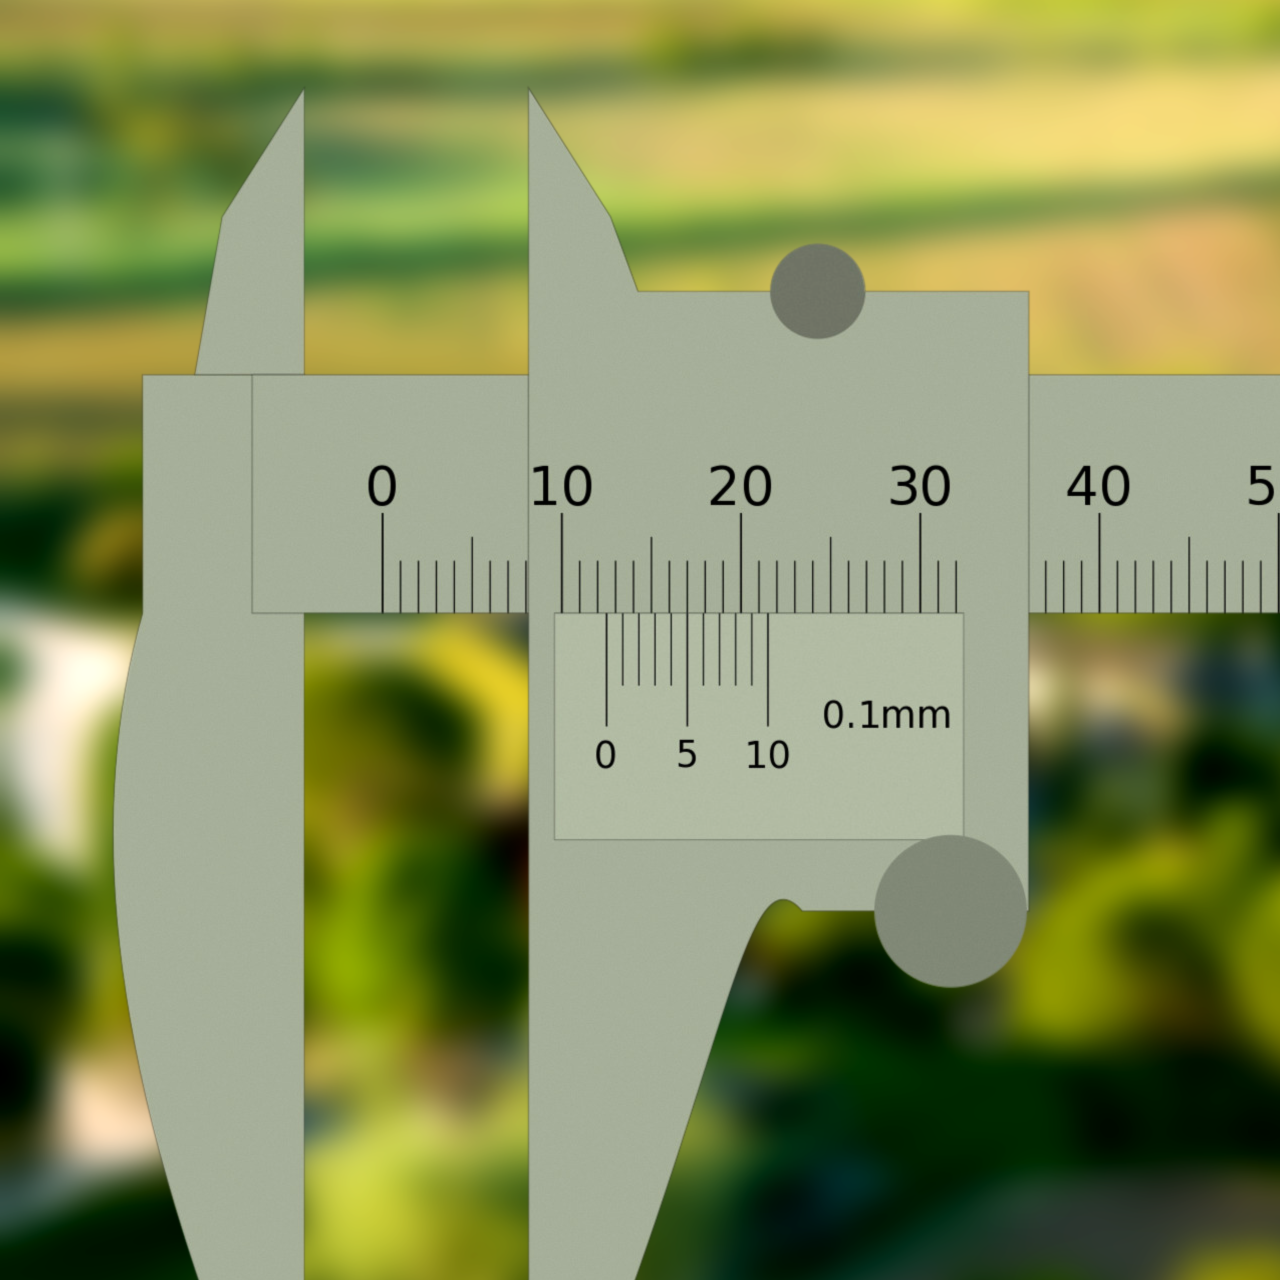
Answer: 12.5 mm
